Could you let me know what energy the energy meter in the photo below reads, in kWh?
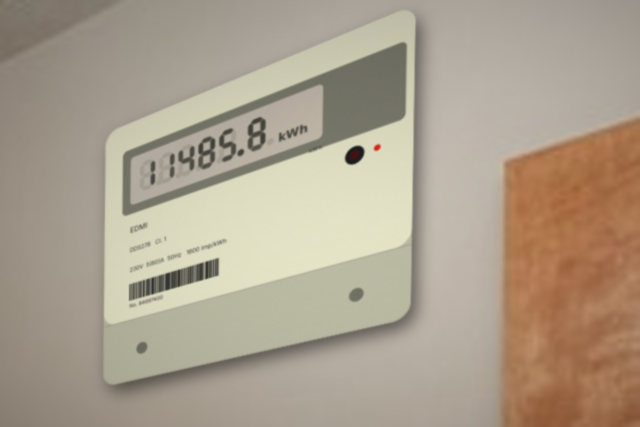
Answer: 11485.8 kWh
